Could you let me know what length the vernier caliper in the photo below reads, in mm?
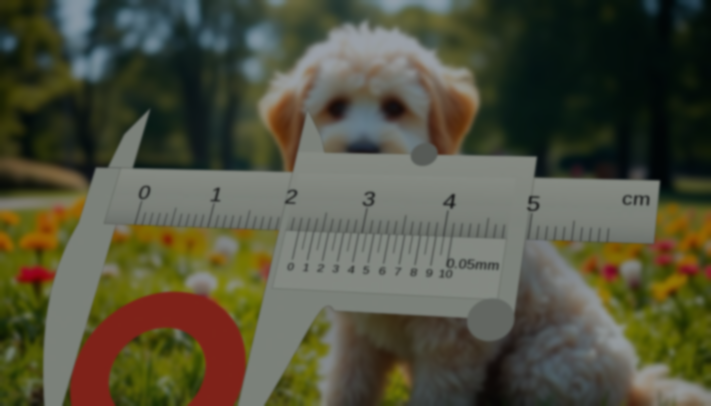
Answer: 22.0 mm
